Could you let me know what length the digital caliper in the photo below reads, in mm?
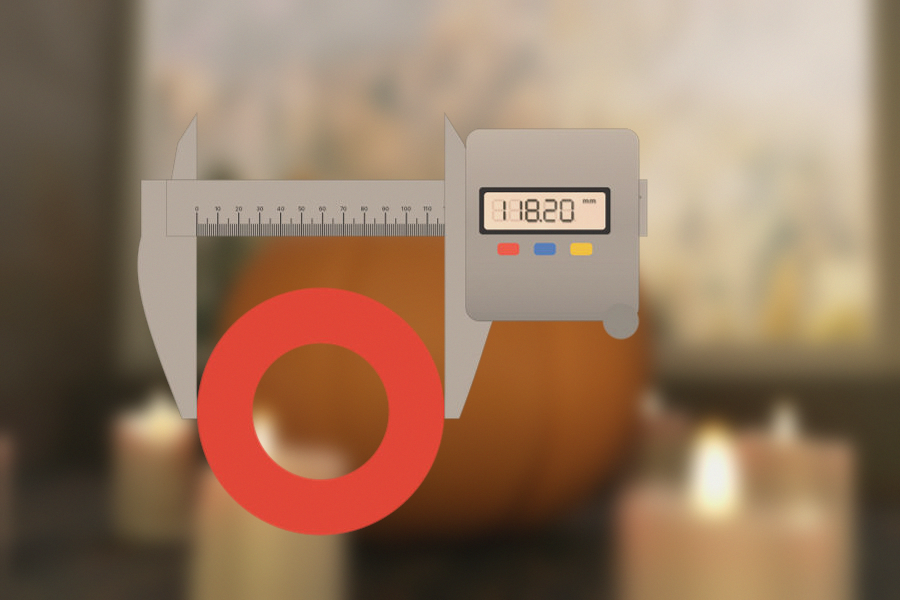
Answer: 118.20 mm
